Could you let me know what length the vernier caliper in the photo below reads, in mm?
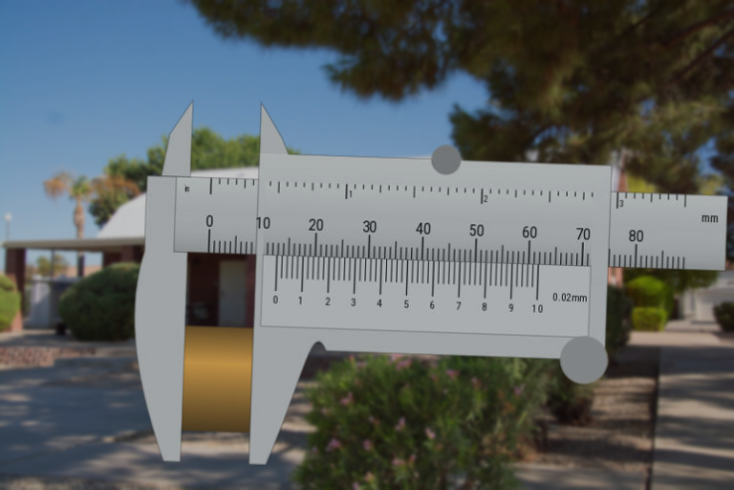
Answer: 12.8 mm
